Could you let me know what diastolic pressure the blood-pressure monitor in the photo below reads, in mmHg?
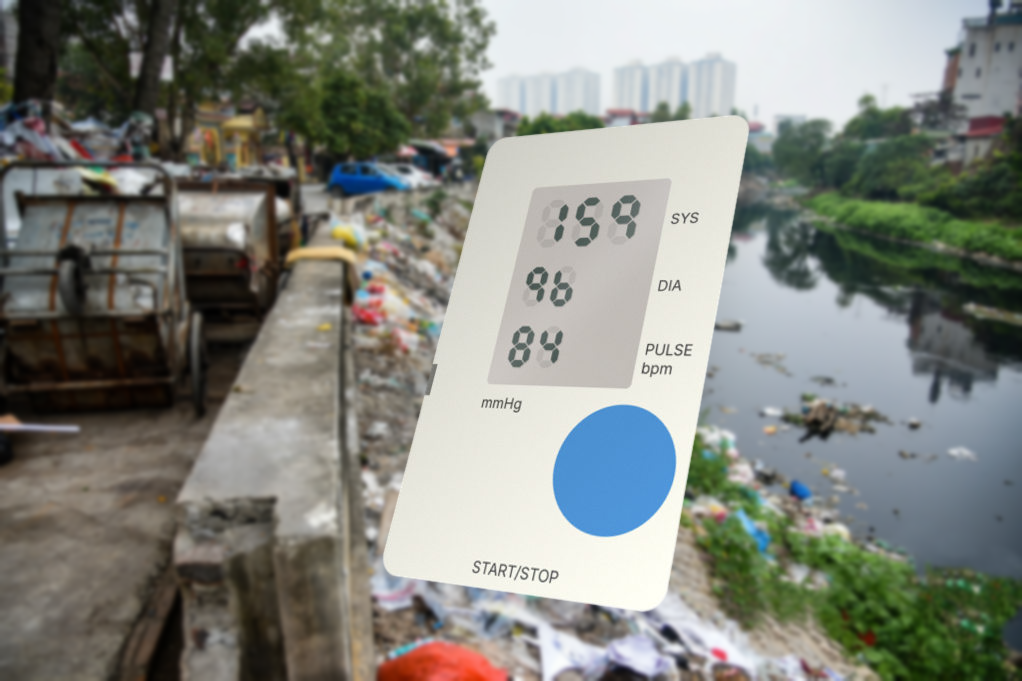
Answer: 96 mmHg
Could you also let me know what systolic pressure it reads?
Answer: 159 mmHg
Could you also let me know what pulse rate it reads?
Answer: 84 bpm
